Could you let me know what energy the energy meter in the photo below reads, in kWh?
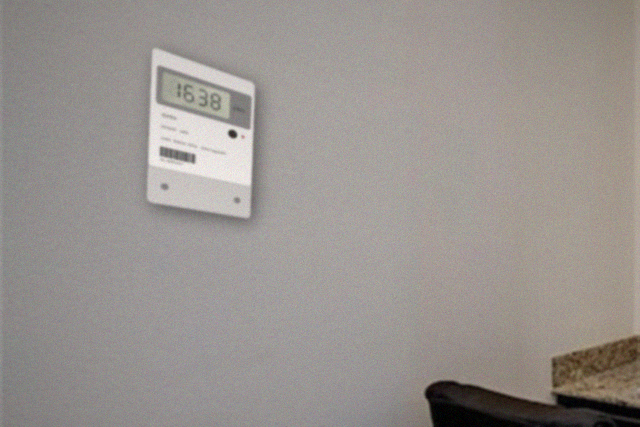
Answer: 1638 kWh
